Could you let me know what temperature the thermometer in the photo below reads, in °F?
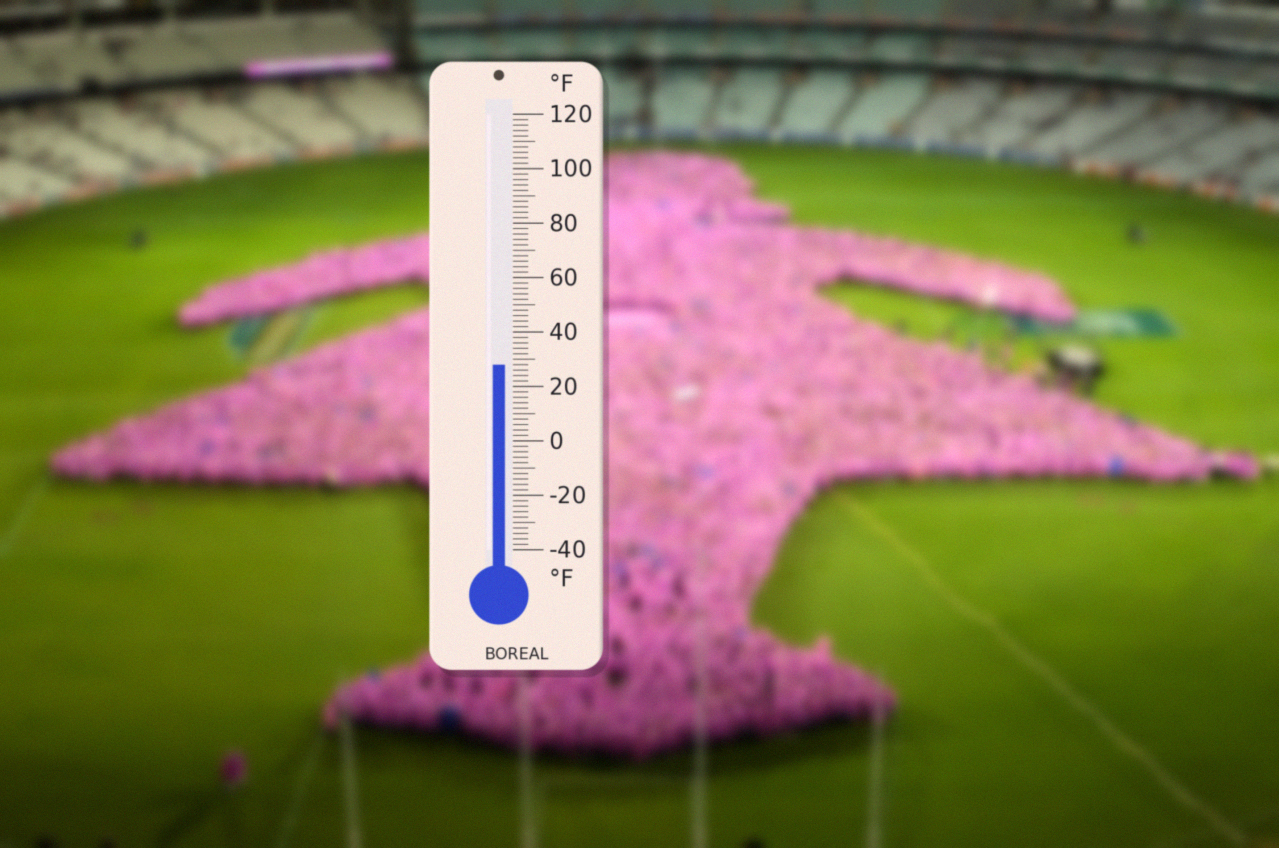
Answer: 28 °F
